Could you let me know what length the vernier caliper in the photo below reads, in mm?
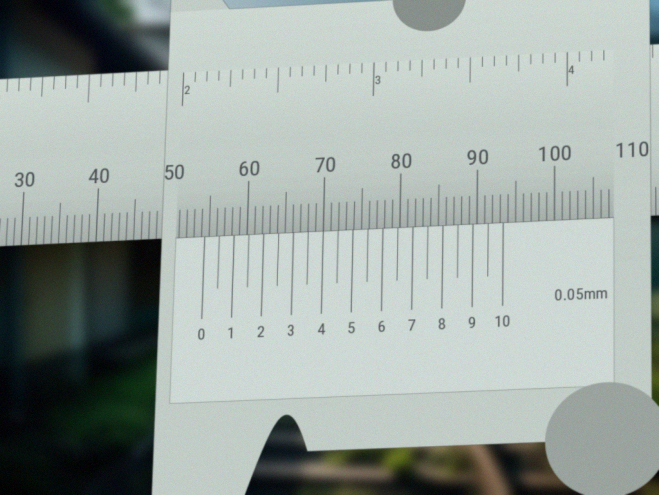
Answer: 54.4 mm
